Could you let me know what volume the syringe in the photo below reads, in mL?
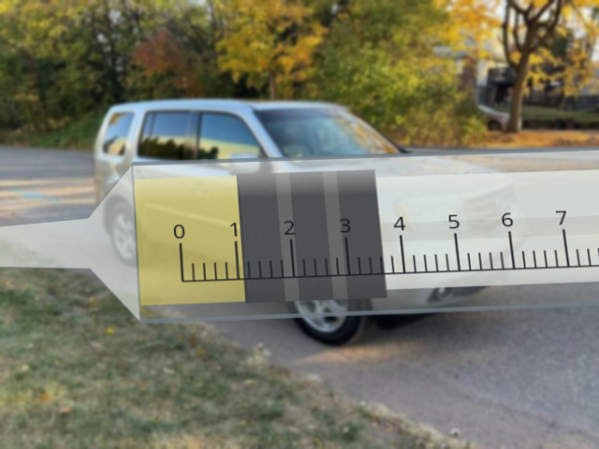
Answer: 1.1 mL
